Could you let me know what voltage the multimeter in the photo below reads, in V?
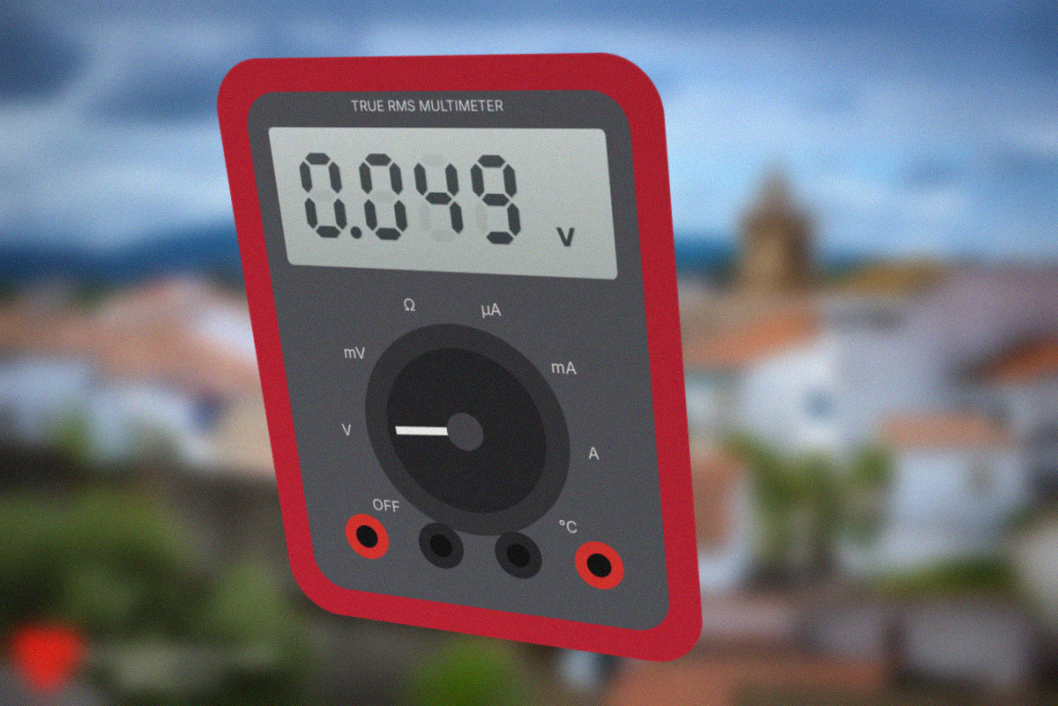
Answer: 0.049 V
